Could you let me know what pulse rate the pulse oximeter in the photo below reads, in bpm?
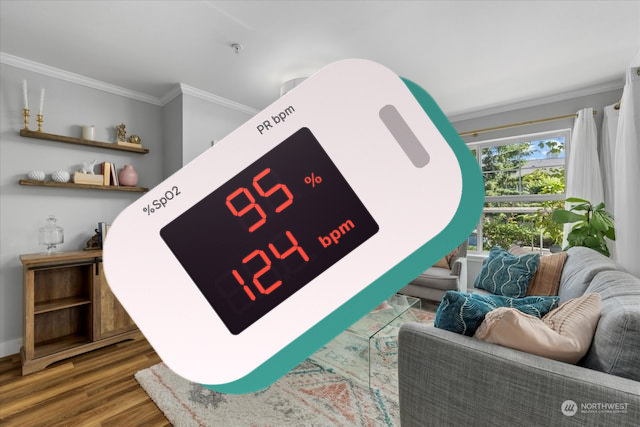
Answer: 124 bpm
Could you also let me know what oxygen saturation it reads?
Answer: 95 %
